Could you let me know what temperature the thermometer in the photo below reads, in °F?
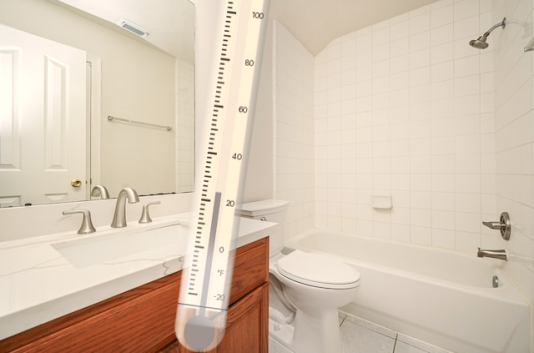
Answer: 24 °F
